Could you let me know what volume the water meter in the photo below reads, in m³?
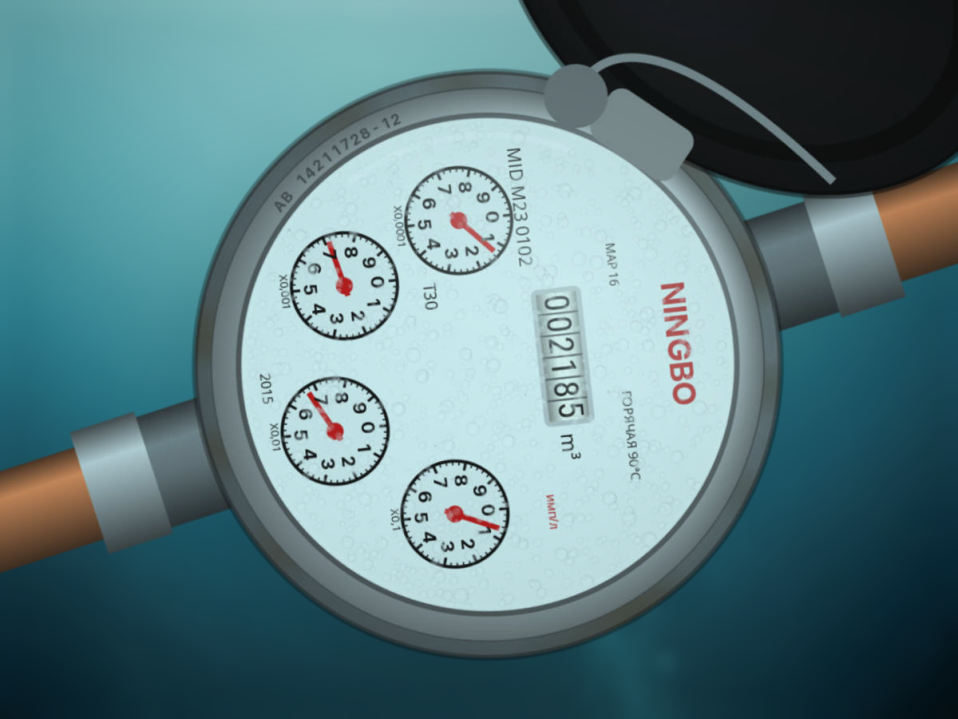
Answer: 2185.0671 m³
